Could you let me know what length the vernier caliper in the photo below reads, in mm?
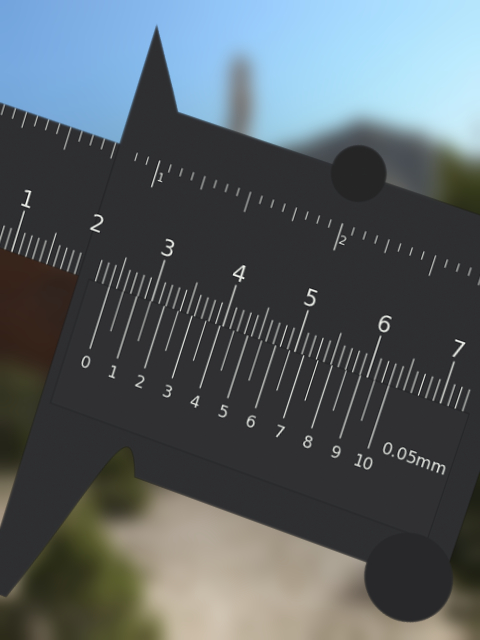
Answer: 24.0 mm
